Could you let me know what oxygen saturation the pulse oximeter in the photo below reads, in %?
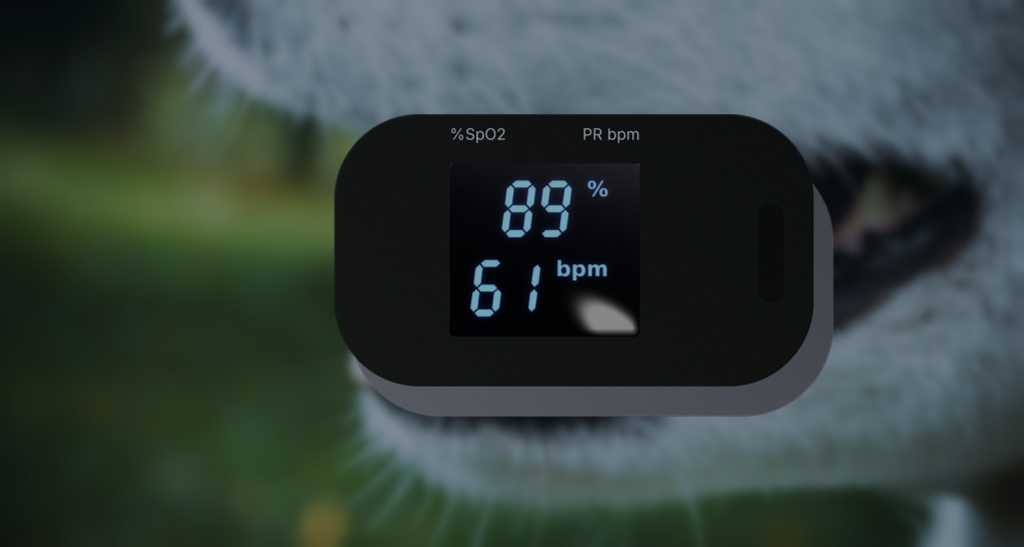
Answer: 89 %
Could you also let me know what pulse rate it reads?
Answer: 61 bpm
